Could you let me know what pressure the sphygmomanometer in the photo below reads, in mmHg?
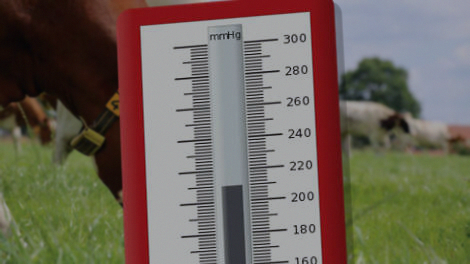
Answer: 210 mmHg
